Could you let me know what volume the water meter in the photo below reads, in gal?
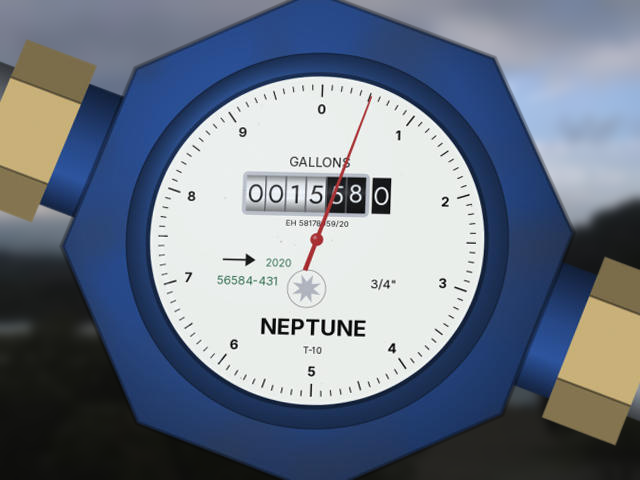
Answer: 15580.5 gal
